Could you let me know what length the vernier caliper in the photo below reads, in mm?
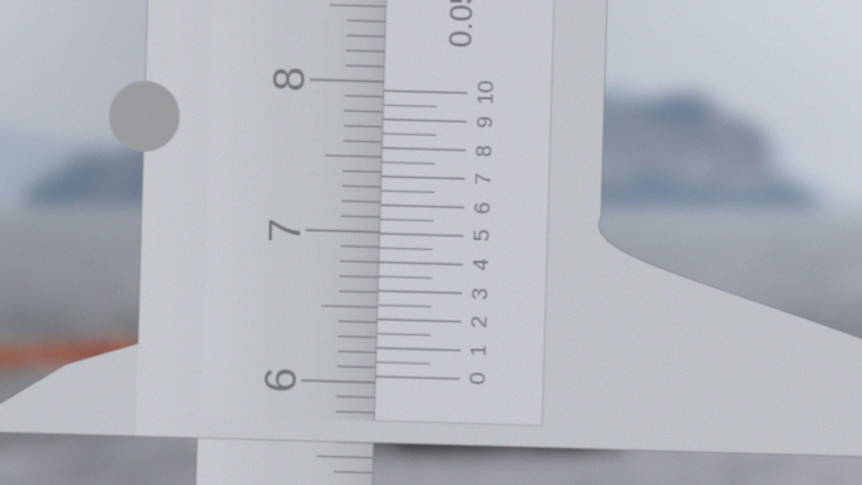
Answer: 60.4 mm
